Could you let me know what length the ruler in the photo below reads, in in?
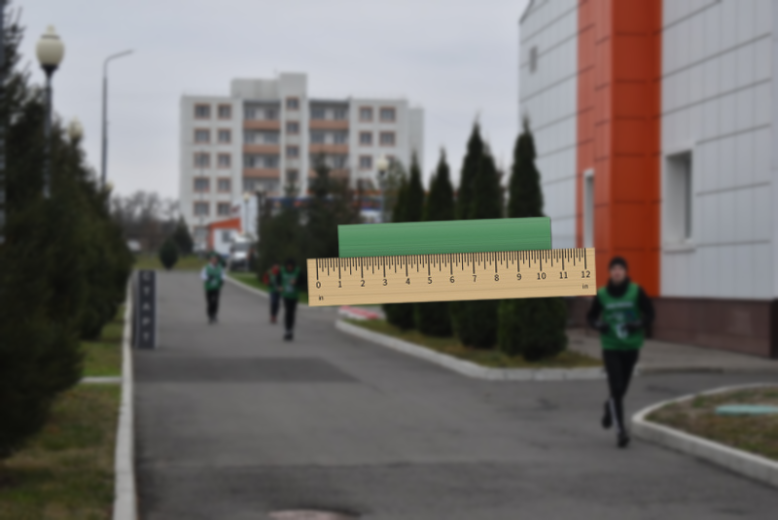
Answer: 9.5 in
